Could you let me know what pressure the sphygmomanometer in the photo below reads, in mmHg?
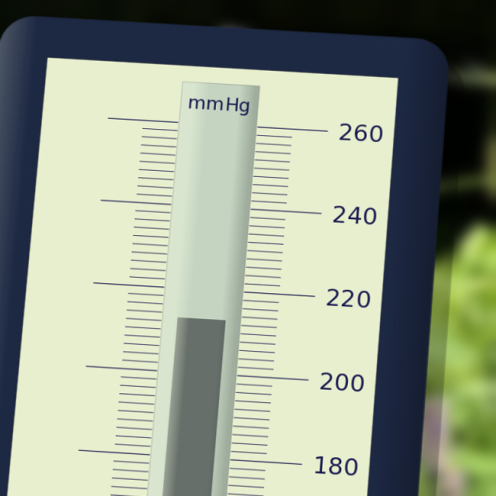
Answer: 213 mmHg
